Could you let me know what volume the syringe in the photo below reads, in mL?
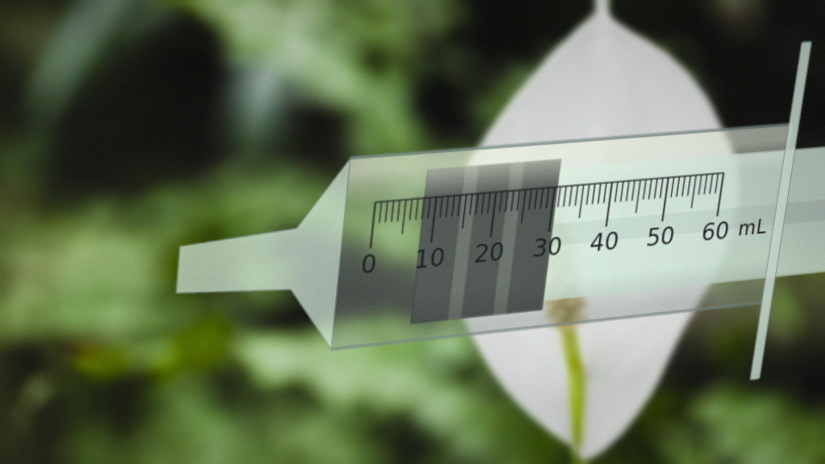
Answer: 8 mL
